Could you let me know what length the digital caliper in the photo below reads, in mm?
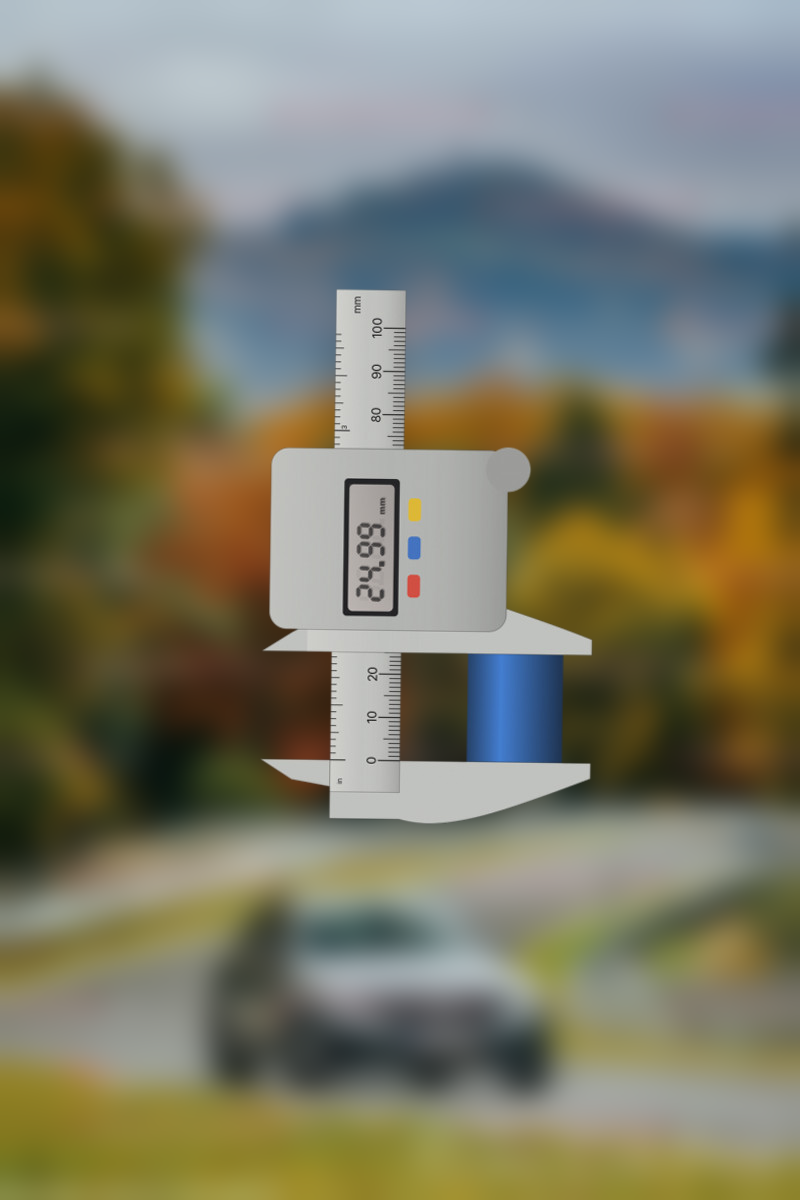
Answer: 24.99 mm
